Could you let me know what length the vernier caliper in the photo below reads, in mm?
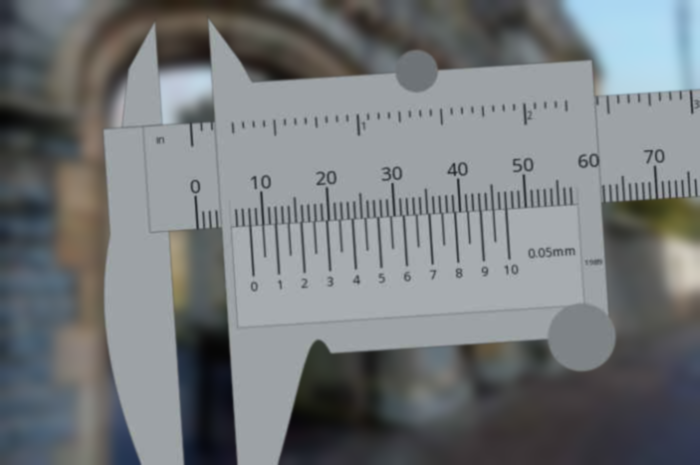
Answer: 8.0 mm
